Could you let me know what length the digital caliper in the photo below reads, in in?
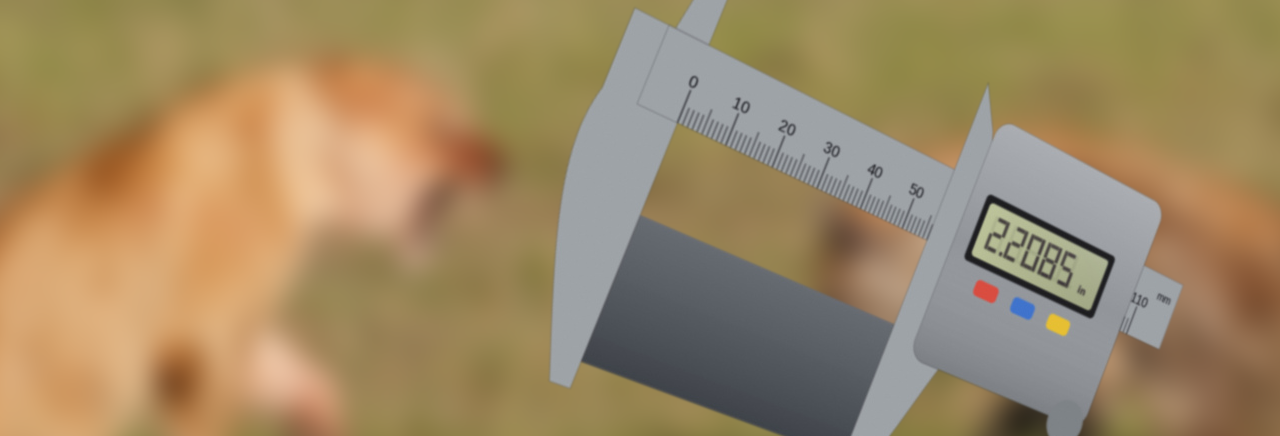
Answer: 2.2085 in
